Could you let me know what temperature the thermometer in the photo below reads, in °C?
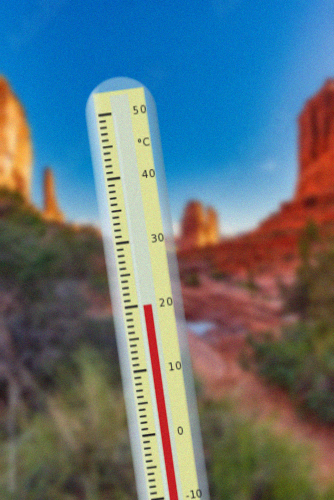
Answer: 20 °C
